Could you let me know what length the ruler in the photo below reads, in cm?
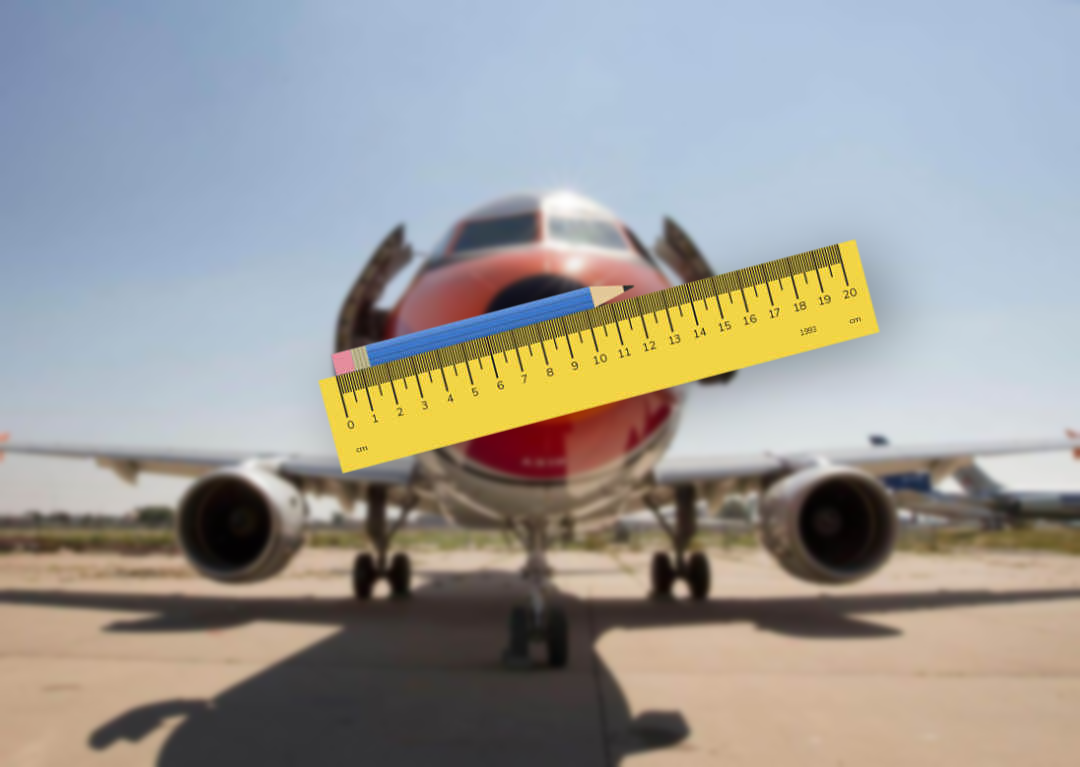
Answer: 12 cm
